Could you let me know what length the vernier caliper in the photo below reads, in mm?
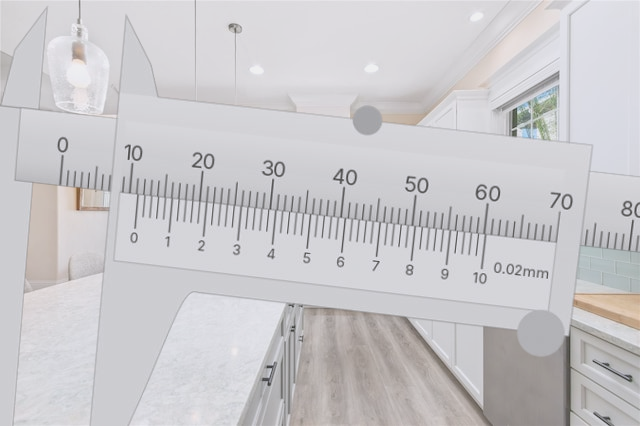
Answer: 11.2 mm
